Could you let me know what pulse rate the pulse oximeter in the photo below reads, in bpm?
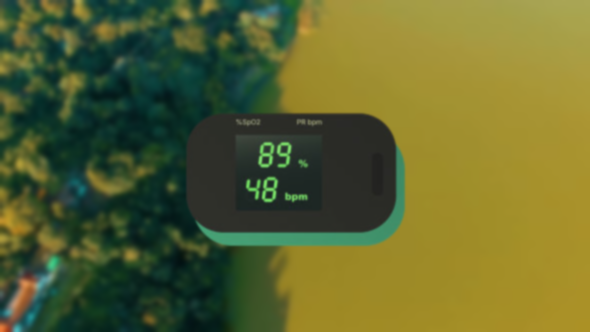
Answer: 48 bpm
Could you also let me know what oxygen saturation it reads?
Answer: 89 %
